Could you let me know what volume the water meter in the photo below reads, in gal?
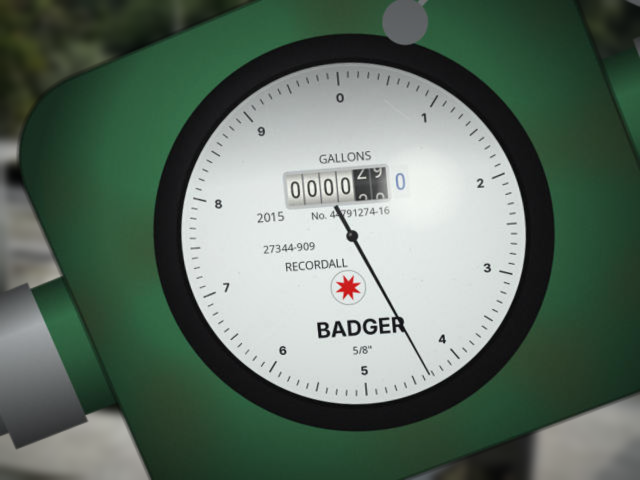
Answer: 294.3 gal
